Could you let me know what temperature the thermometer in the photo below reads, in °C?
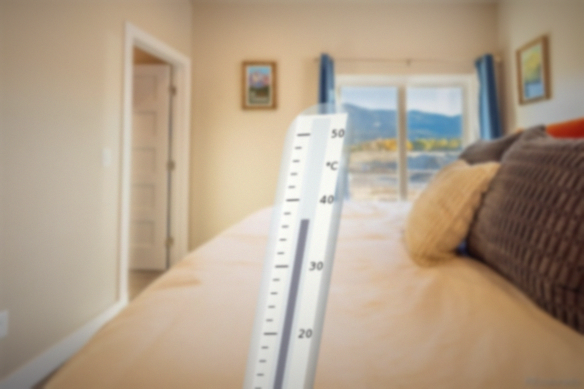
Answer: 37 °C
